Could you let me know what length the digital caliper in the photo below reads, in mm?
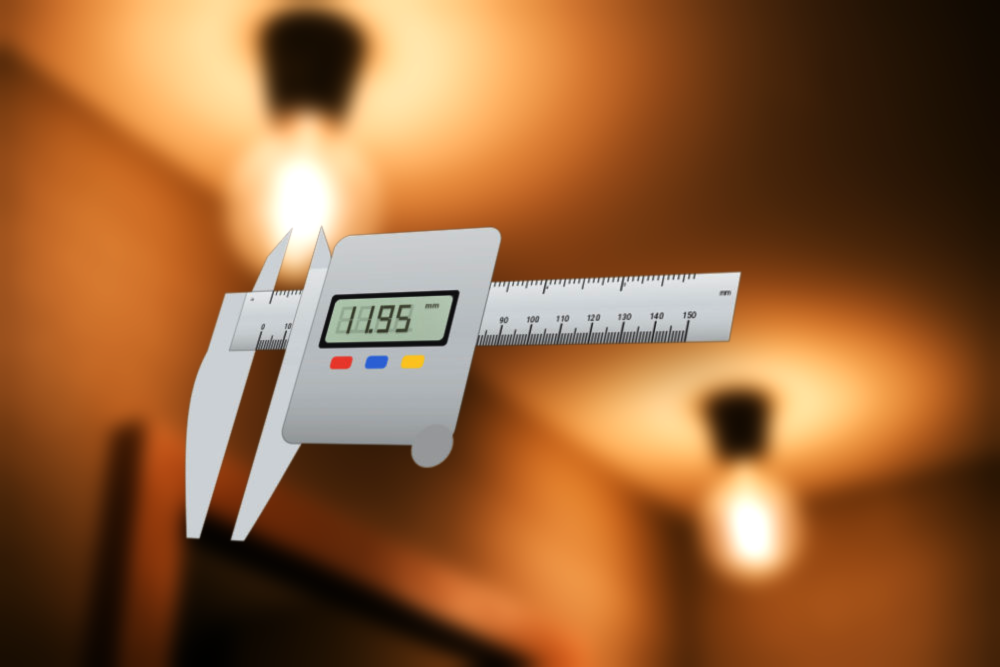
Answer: 11.95 mm
